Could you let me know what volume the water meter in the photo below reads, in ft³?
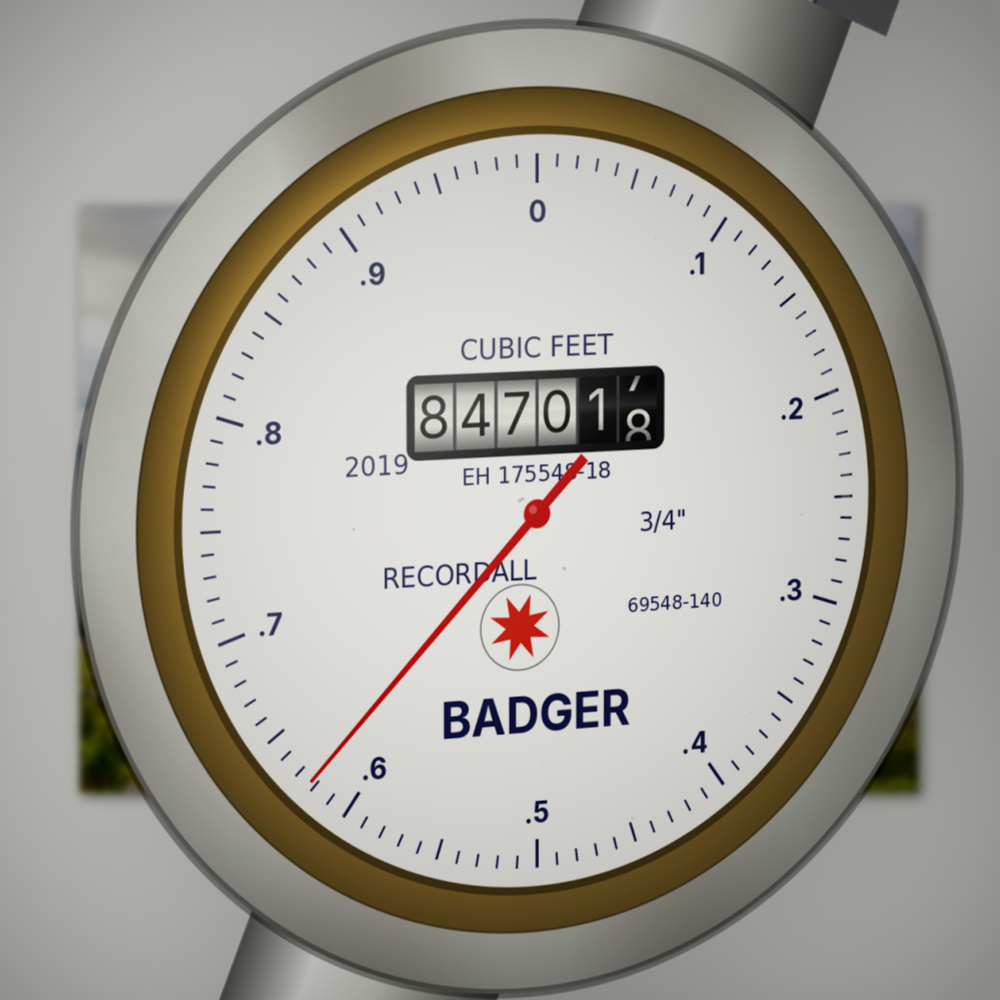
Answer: 847017.62 ft³
